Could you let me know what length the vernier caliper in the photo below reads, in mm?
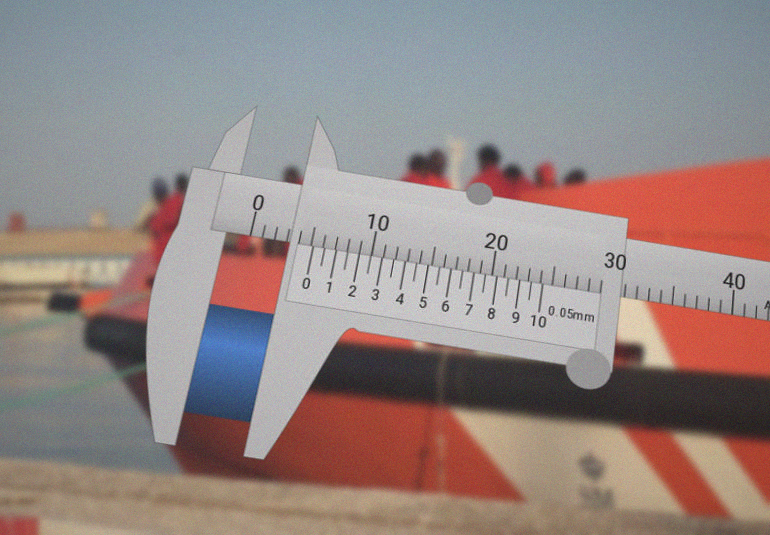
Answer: 5.2 mm
